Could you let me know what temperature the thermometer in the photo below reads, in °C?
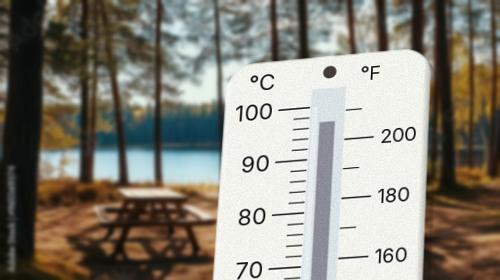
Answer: 97 °C
